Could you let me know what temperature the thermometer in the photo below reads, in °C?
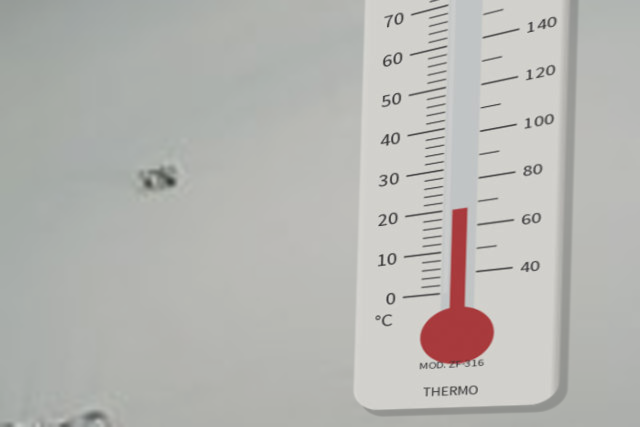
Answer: 20 °C
